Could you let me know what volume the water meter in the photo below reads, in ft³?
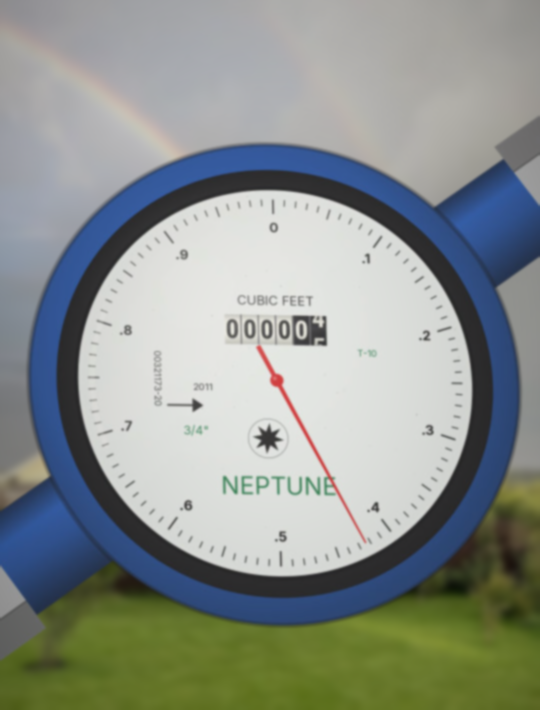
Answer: 4.42 ft³
